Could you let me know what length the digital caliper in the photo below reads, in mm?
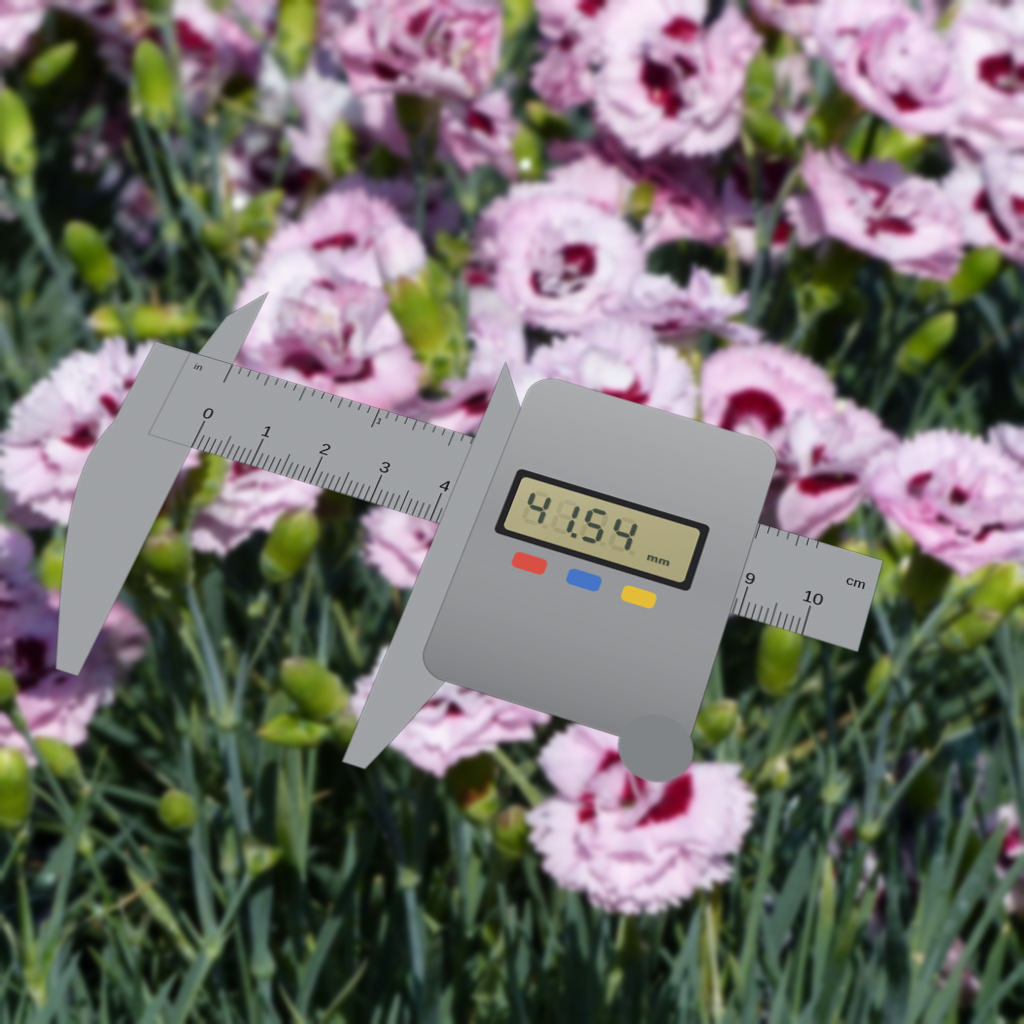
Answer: 41.54 mm
